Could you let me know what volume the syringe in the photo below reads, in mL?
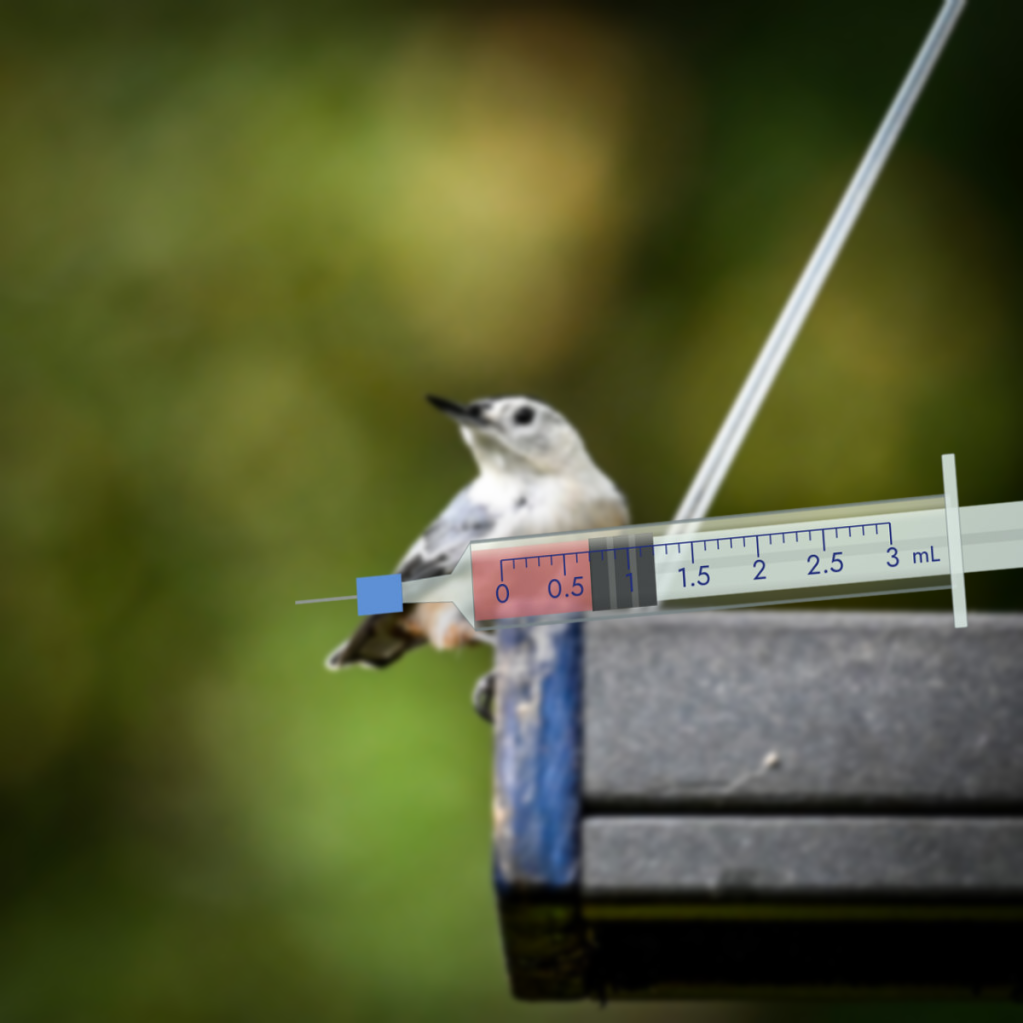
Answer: 0.7 mL
